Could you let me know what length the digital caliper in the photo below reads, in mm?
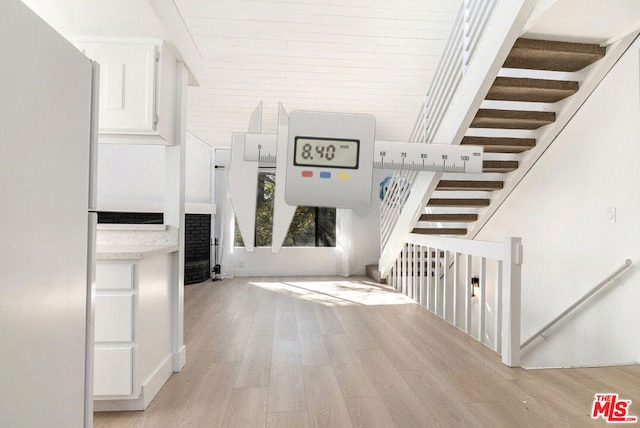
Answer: 8.40 mm
